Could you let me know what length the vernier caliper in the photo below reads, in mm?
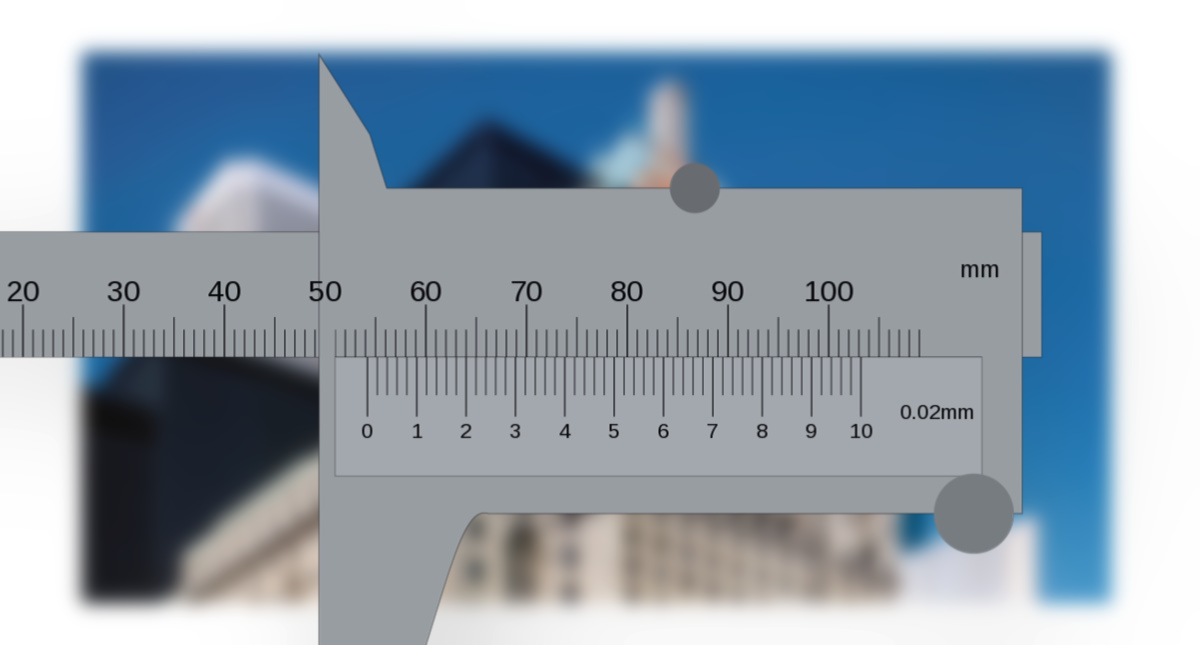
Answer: 54.2 mm
